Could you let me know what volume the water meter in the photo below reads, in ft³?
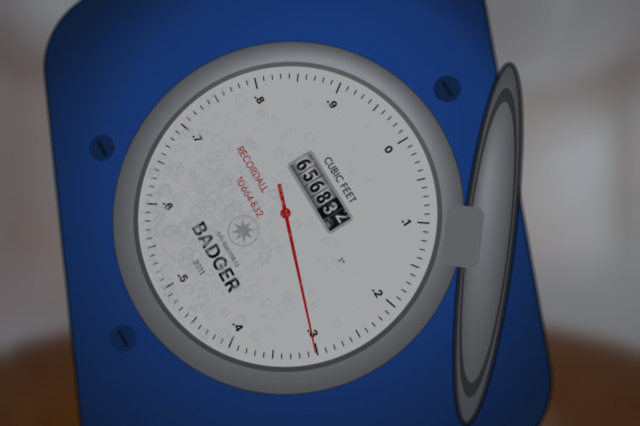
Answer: 656832.30 ft³
